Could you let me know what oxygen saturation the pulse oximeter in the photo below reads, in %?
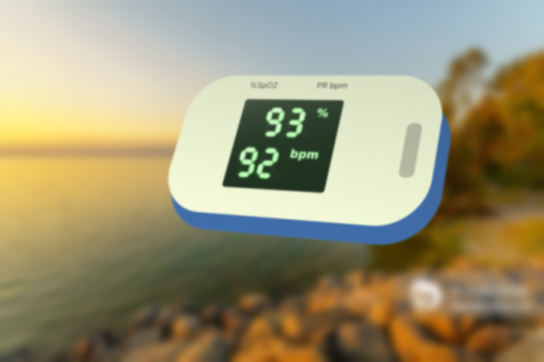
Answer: 93 %
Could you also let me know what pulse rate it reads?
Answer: 92 bpm
